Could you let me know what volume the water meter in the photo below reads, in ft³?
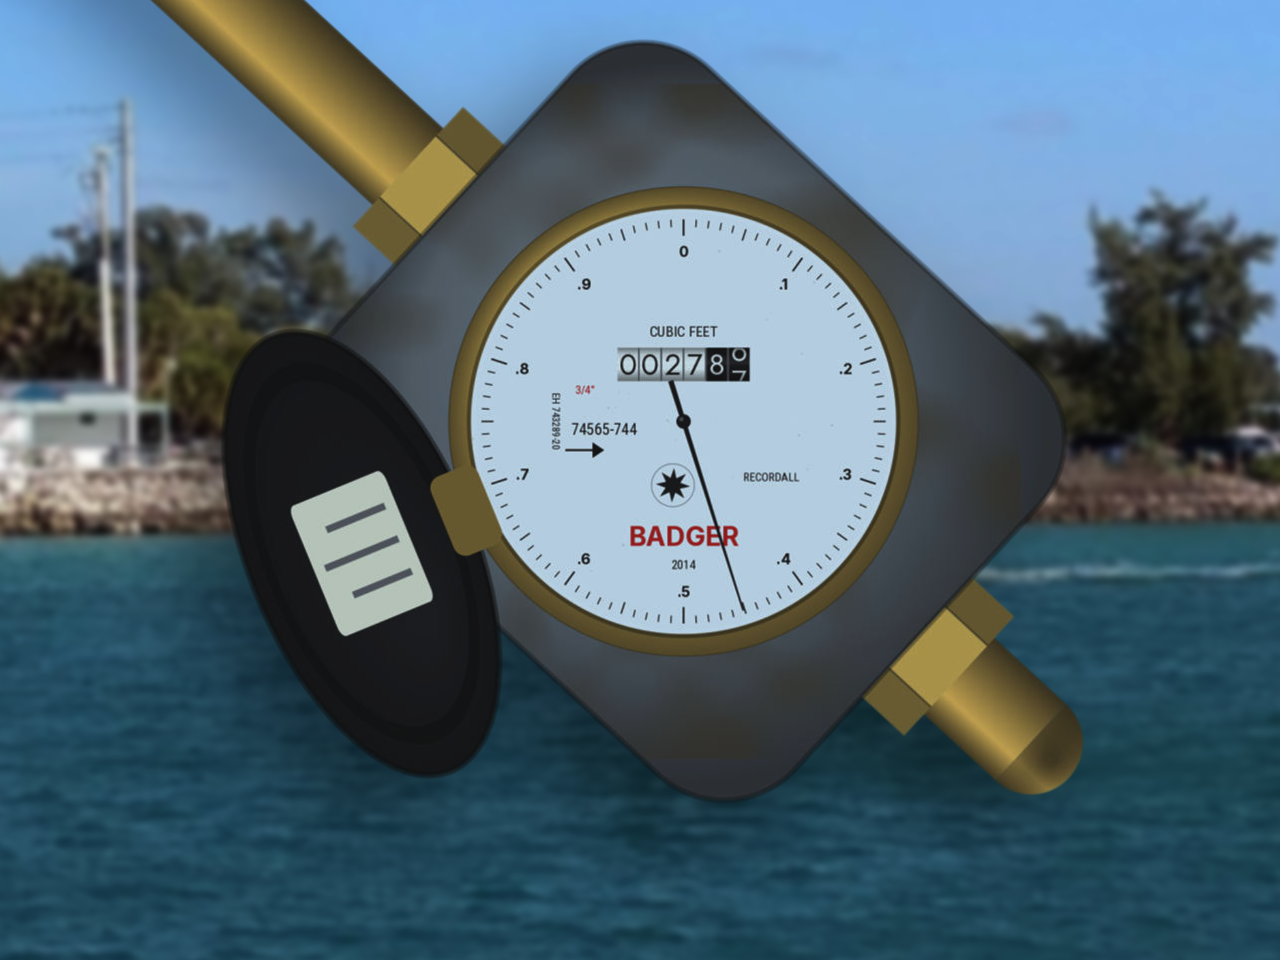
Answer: 2786.45 ft³
